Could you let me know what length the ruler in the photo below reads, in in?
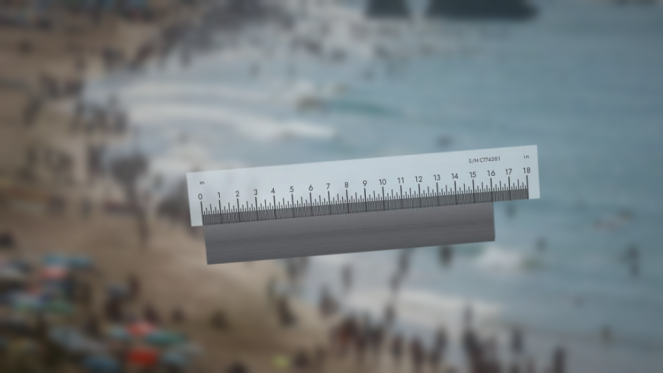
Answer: 16 in
